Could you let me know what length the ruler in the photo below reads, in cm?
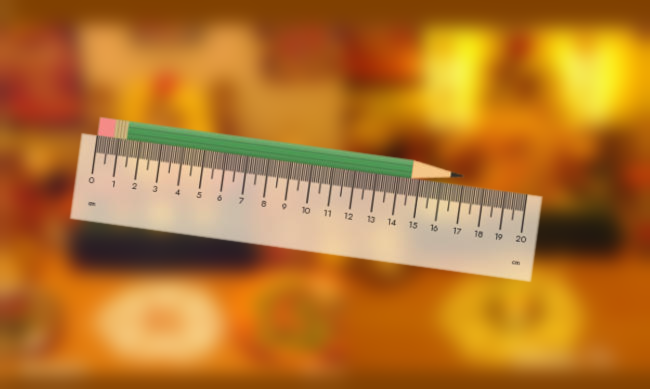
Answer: 17 cm
